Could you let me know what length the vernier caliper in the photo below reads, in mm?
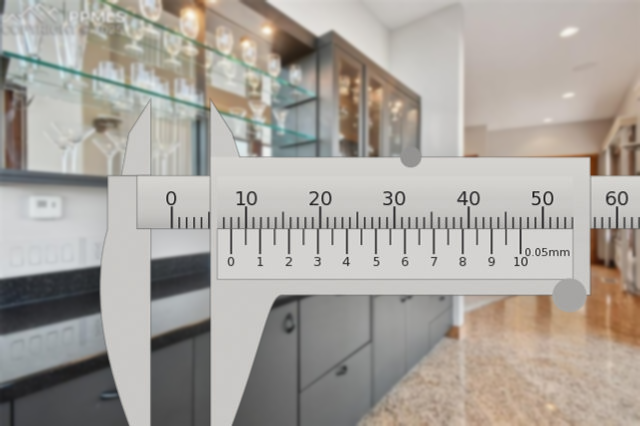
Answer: 8.0 mm
